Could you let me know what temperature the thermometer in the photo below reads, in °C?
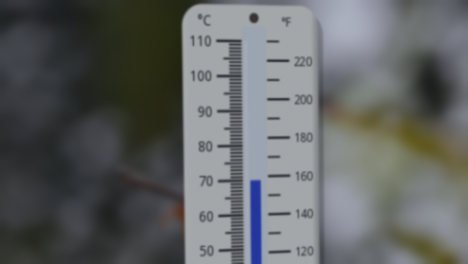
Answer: 70 °C
